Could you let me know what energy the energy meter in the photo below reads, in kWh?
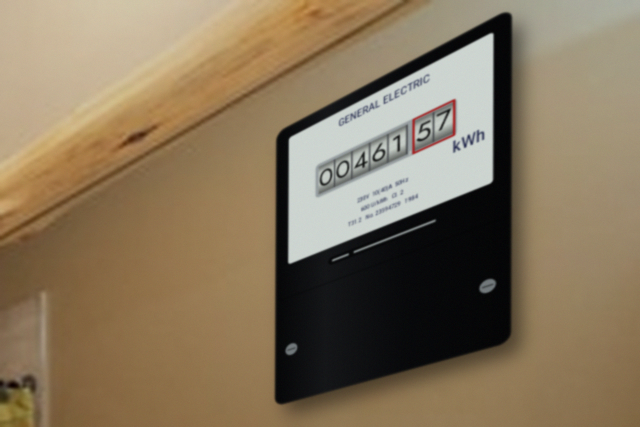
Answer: 461.57 kWh
